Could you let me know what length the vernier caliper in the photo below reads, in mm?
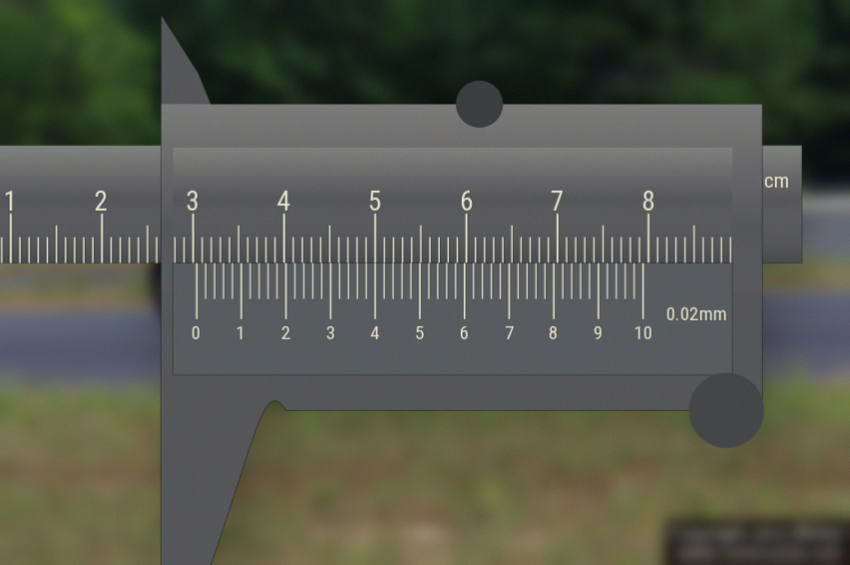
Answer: 30.4 mm
